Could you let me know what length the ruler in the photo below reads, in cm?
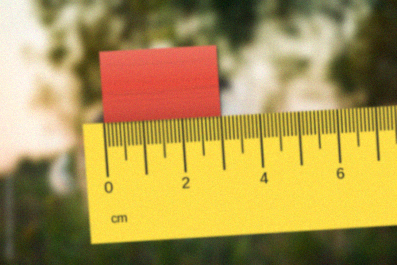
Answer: 3 cm
